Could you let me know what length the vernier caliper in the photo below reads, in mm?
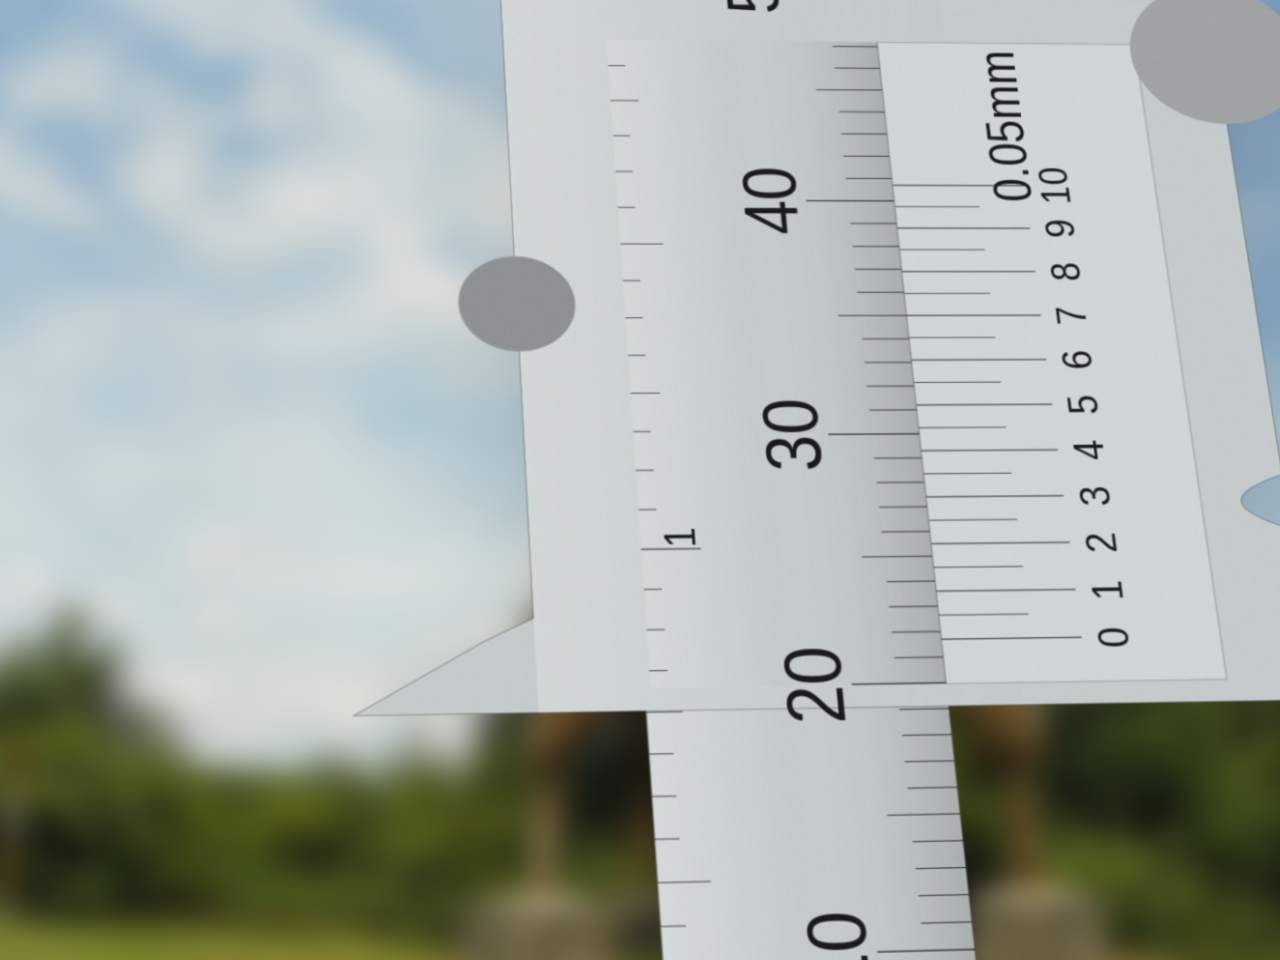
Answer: 21.7 mm
